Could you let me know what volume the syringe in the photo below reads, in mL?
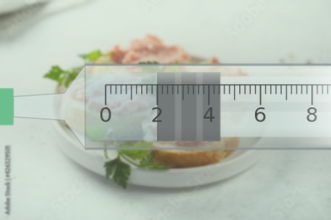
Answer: 2 mL
